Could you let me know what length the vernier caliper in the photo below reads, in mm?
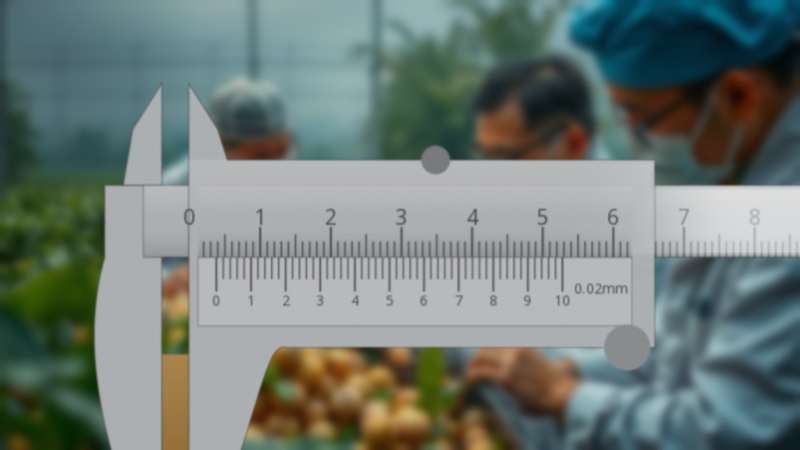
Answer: 3.8 mm
